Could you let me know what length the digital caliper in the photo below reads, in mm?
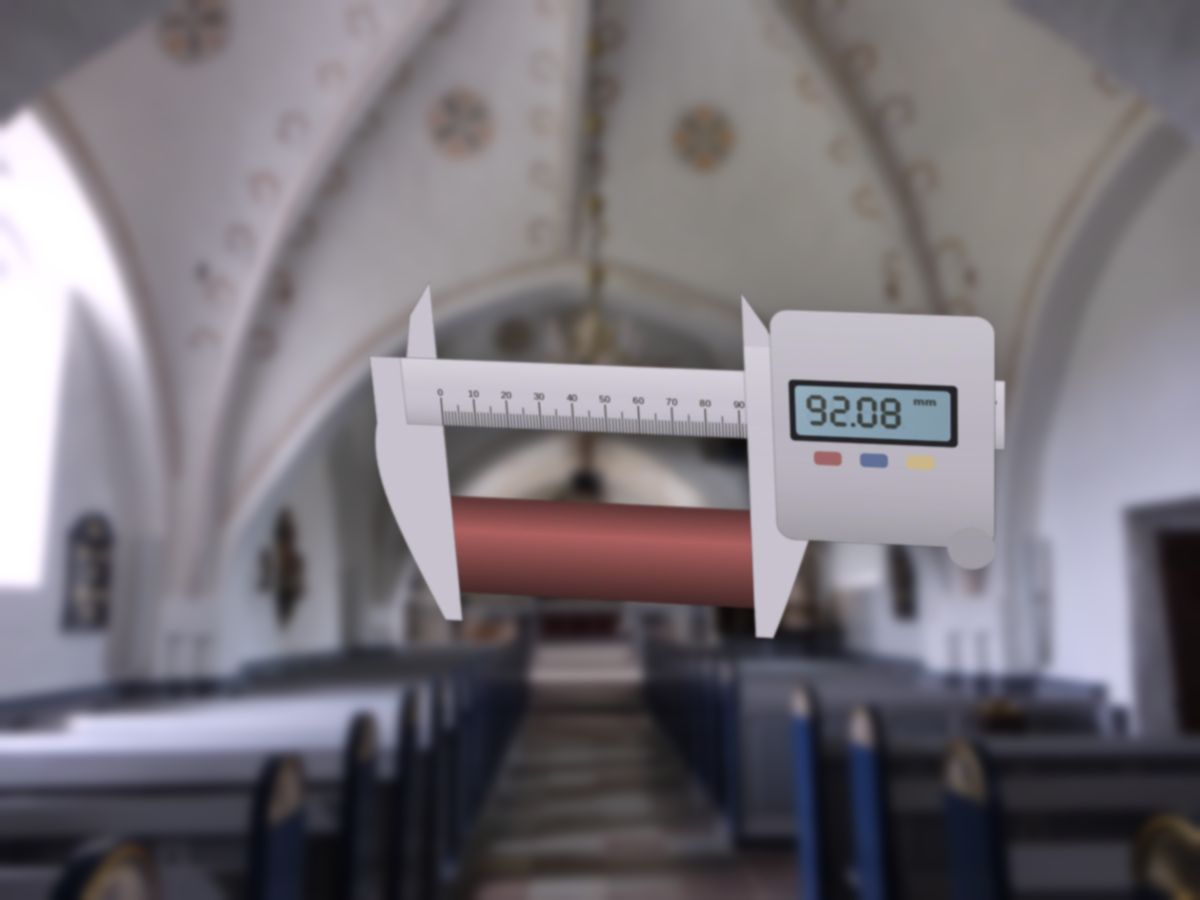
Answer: 92.08 mm
